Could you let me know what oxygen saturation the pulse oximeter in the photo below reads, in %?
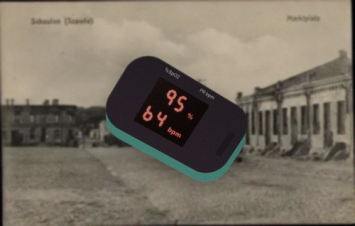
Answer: 95 %
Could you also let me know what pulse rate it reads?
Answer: 64 bpm
